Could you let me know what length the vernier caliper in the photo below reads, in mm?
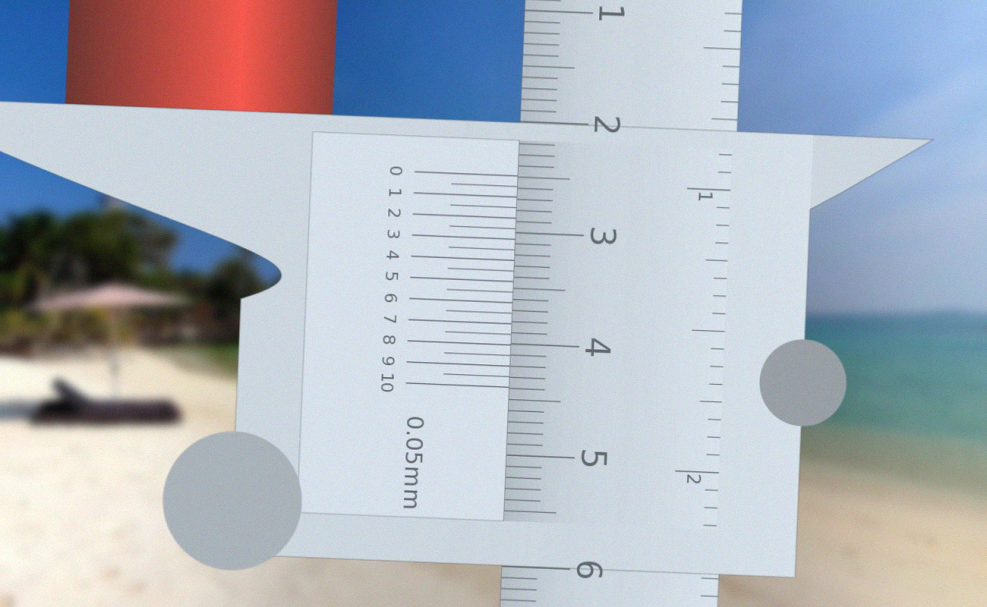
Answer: 24.9 mm
